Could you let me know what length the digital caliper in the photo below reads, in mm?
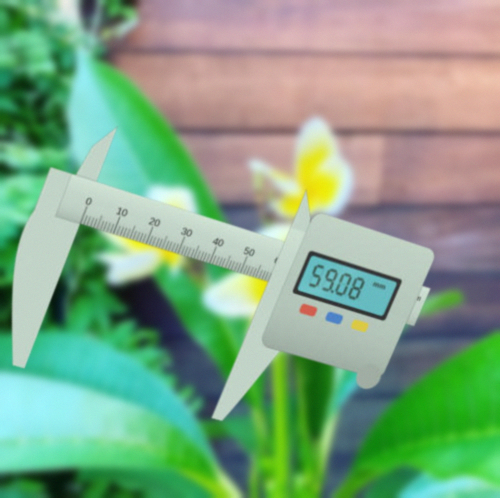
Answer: 59.08 mm
